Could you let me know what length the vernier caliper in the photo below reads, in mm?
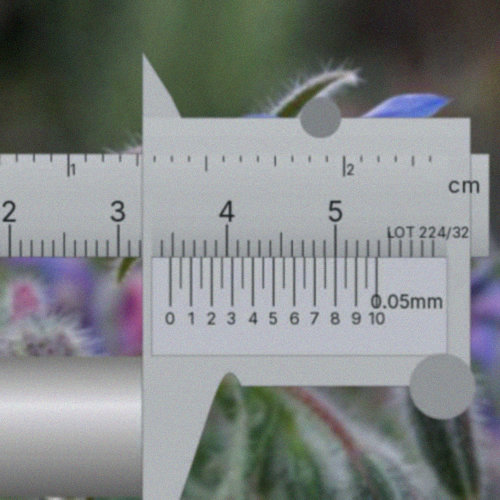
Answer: 34.8 mm
